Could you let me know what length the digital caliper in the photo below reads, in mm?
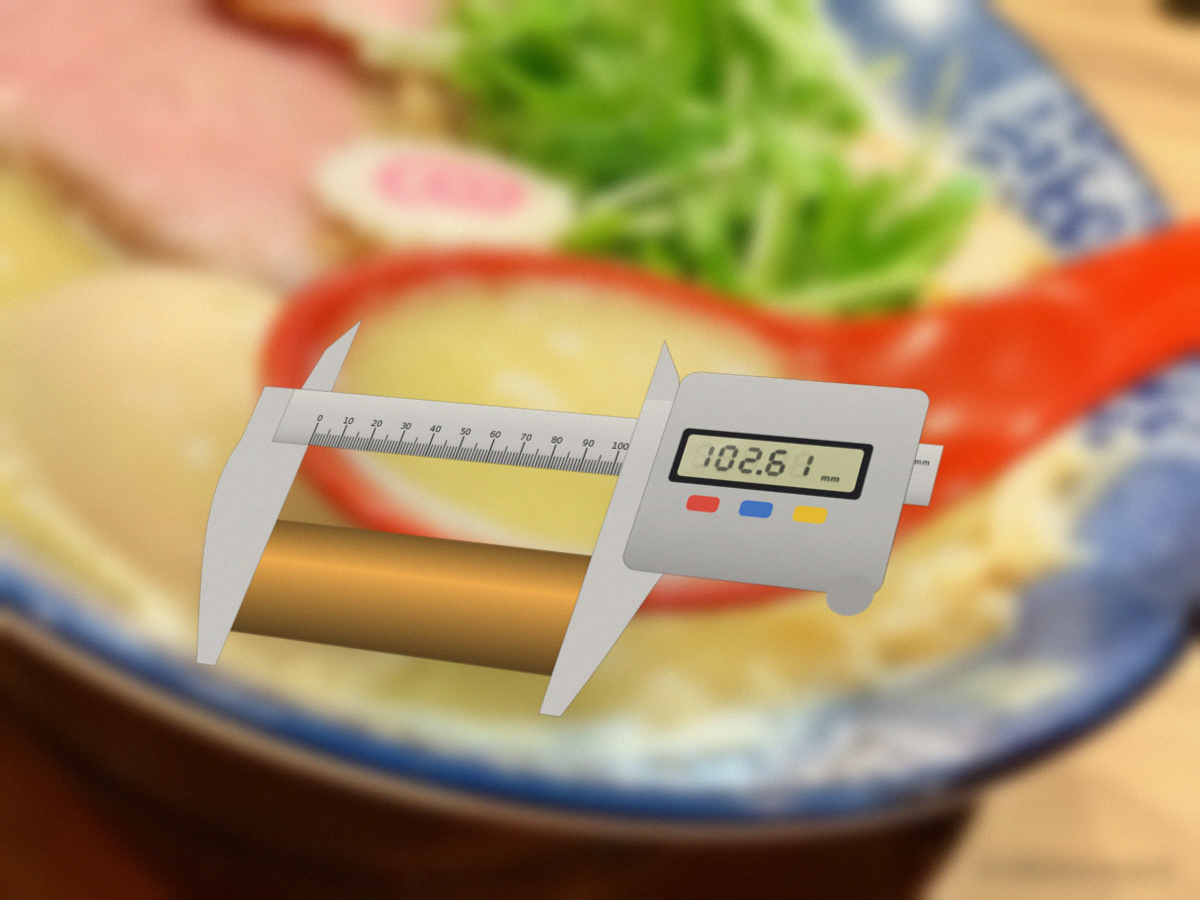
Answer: 102.61 mm
